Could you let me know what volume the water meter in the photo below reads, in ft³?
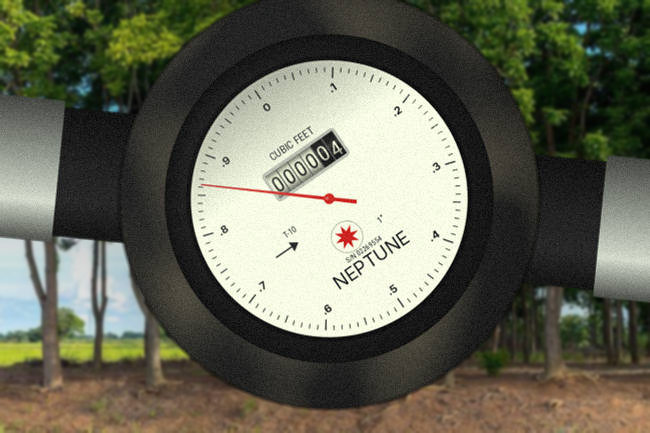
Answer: 3.86 ft³
